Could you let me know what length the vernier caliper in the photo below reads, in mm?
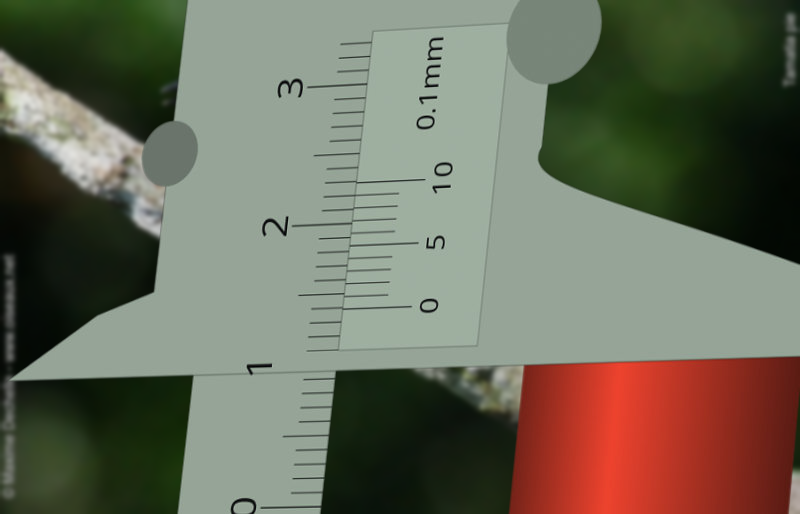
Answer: 13.9 mm
